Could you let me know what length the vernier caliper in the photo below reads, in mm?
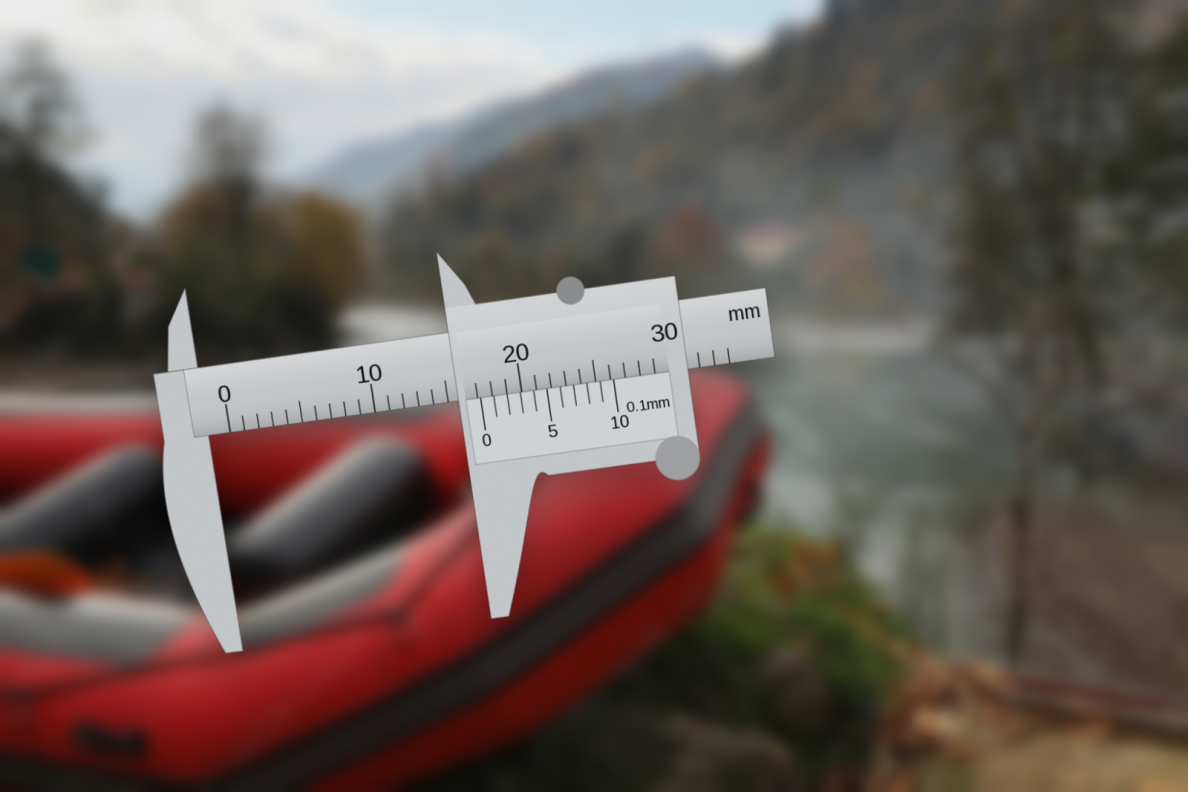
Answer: 17.2 mm
